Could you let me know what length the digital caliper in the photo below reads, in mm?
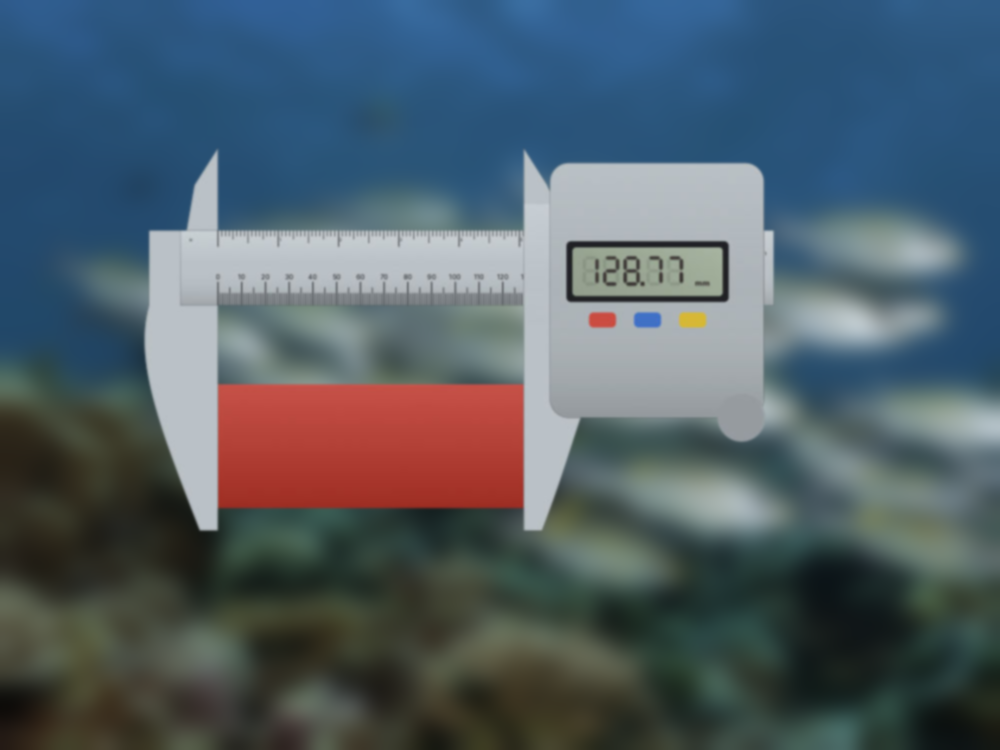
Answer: 128.77 mm
